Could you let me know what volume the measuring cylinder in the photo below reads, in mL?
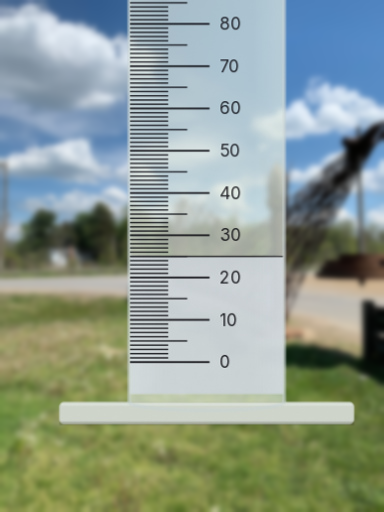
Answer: 25 mL
